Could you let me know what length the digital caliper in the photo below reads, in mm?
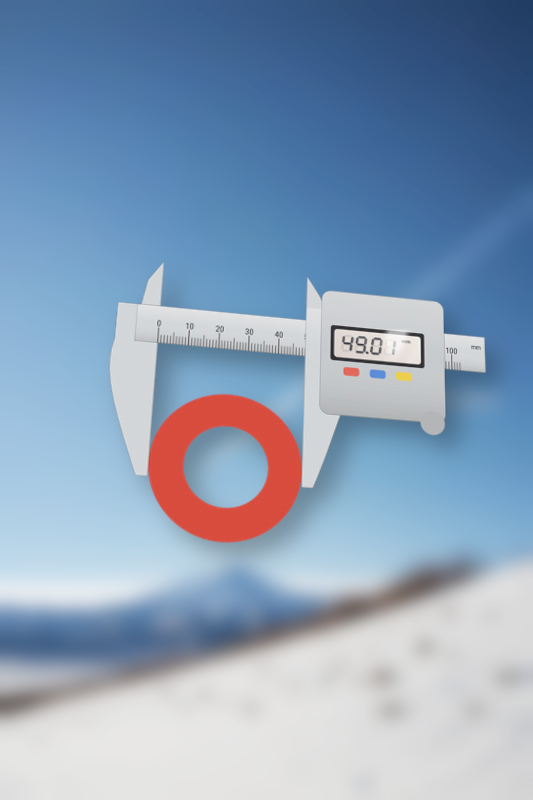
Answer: 49.01 mm
